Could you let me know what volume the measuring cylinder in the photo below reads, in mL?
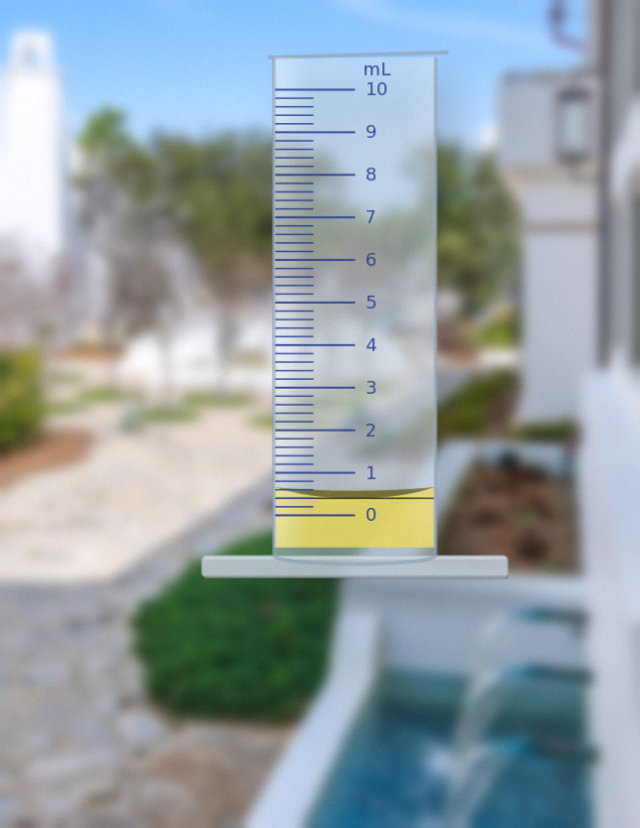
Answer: 0.4 mL
